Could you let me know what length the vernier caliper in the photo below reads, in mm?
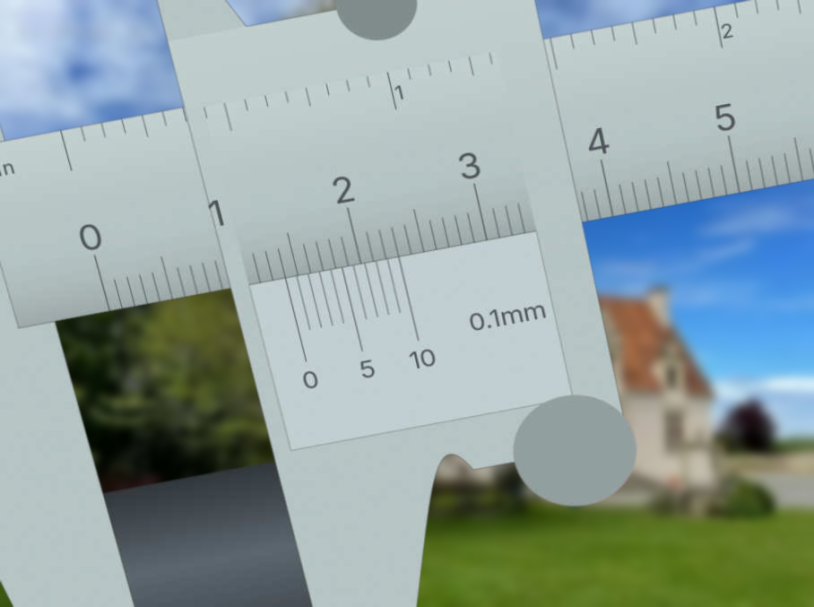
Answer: 14.0 mm
